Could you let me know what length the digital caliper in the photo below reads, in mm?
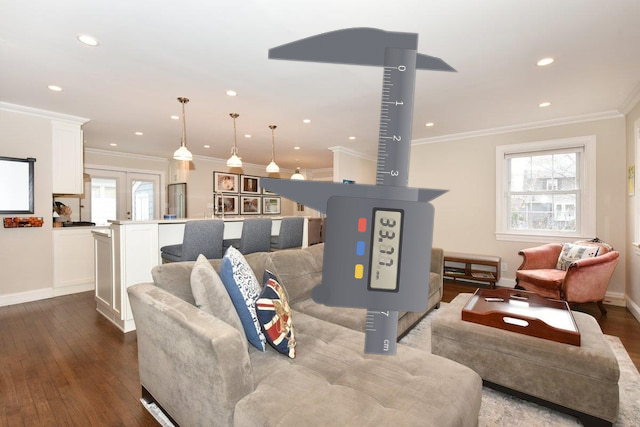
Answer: 33.77 mm
